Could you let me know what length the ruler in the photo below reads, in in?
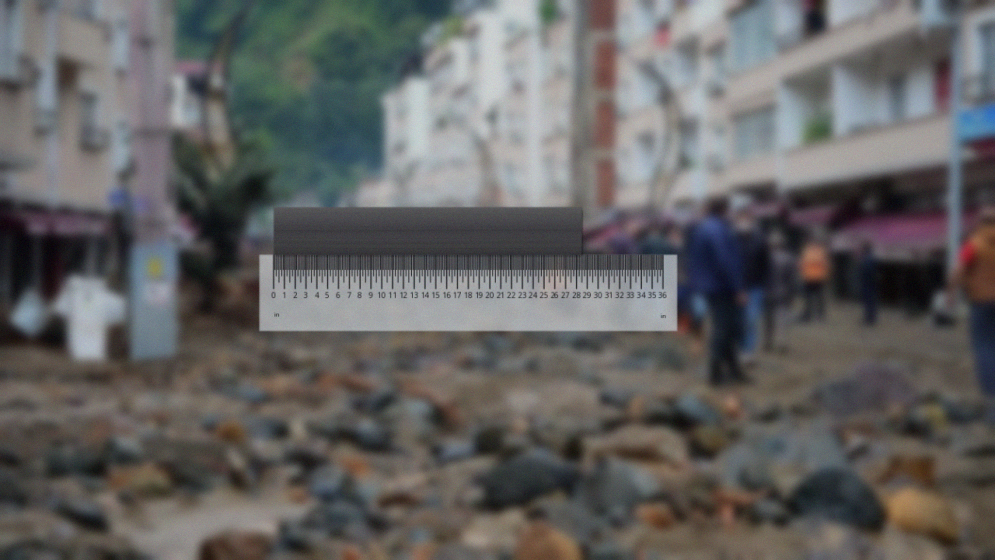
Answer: 28.5 in
